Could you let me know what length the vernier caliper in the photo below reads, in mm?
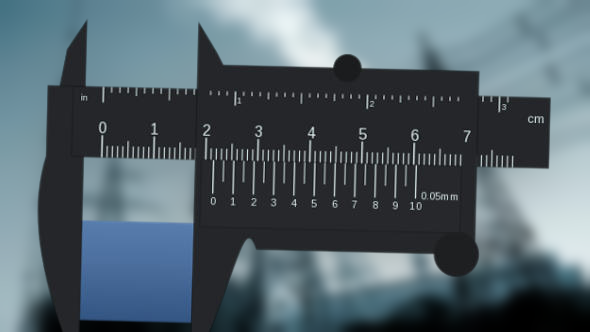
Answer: 21.5 mm
